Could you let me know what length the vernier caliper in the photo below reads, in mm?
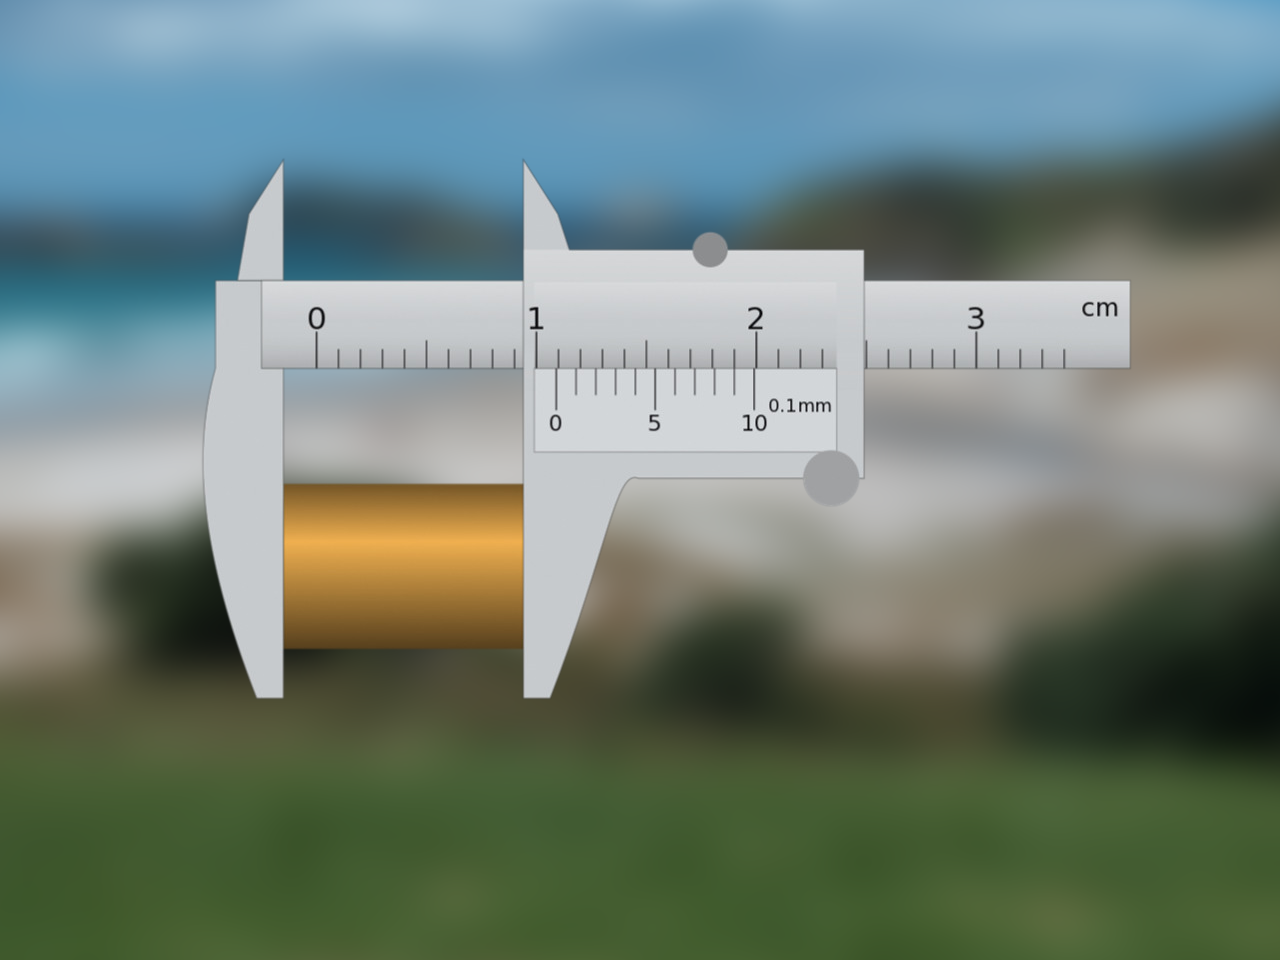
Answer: 10.9 mm
